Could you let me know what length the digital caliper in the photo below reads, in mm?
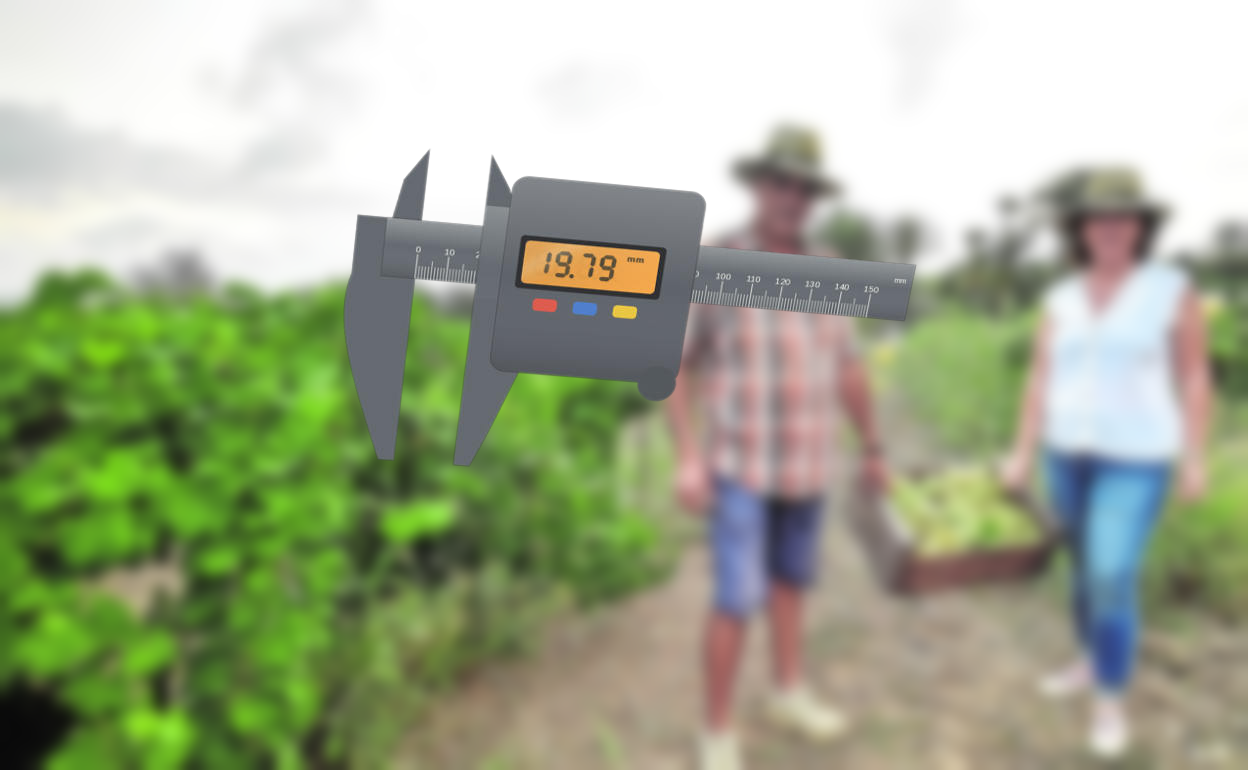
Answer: 19.79 mm
